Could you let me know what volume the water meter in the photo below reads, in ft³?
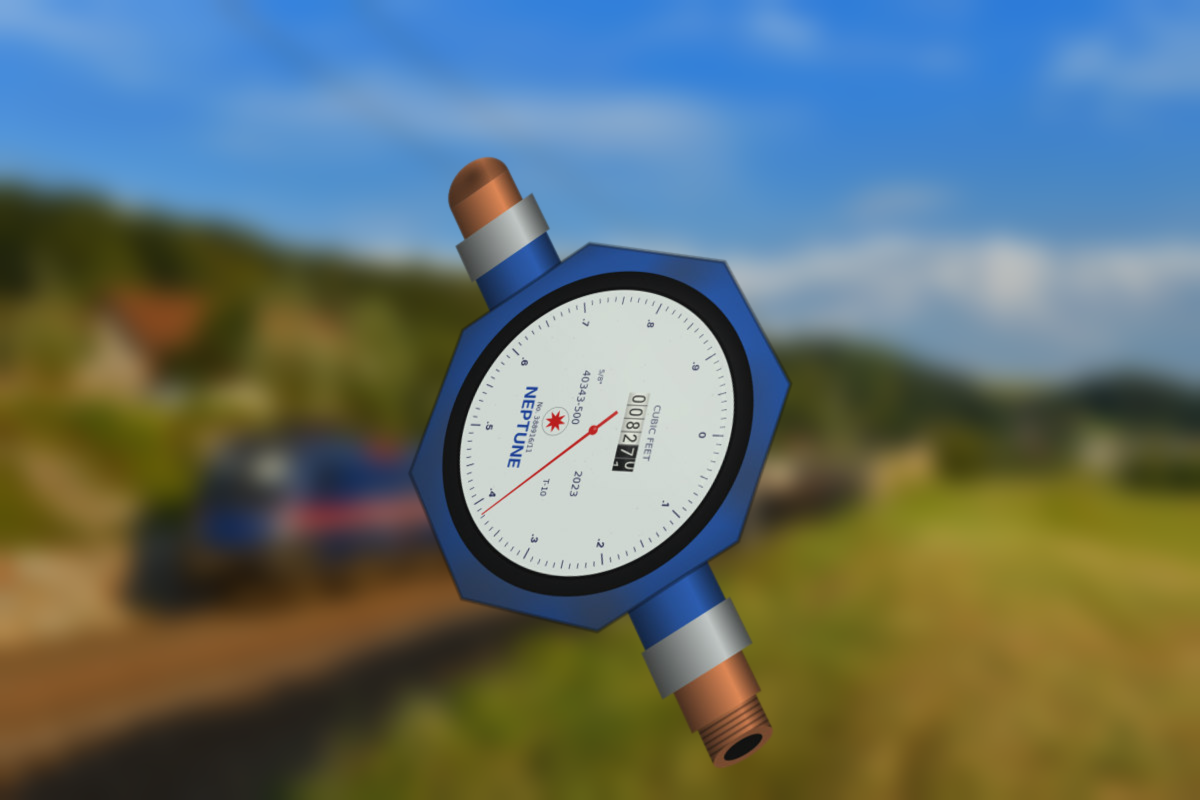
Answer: 8270.38 ft³
